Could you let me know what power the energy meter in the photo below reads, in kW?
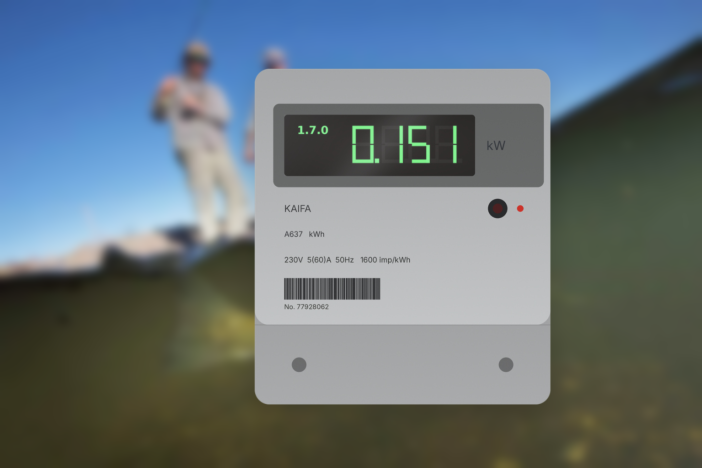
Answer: 0.151 kW
